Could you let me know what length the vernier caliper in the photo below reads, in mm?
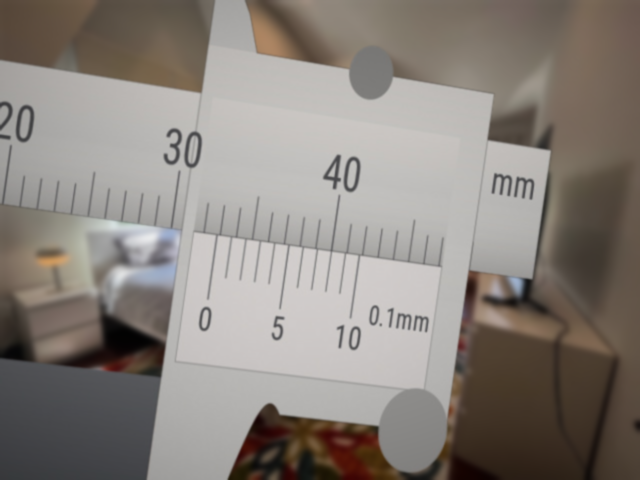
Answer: 32.8 mm
